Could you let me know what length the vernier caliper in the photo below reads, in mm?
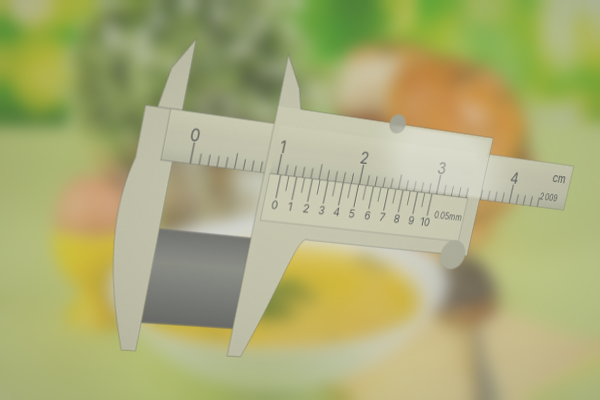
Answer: 10.4 mm
